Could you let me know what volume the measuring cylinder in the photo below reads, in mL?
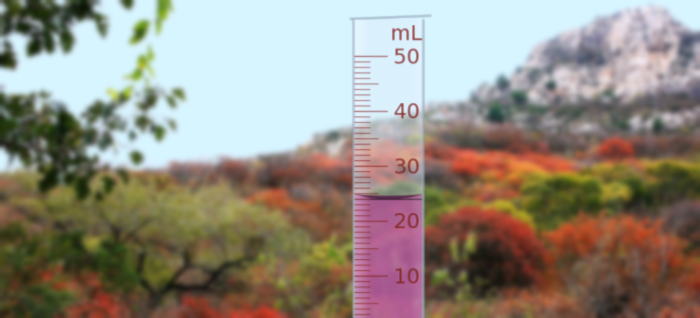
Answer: 24 mL
